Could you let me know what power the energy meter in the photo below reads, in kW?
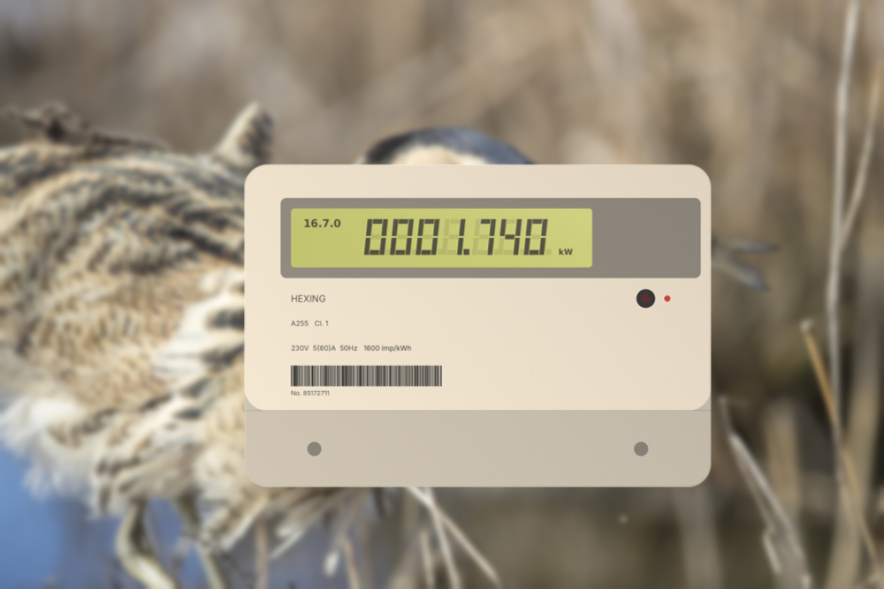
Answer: 1.740 kW
